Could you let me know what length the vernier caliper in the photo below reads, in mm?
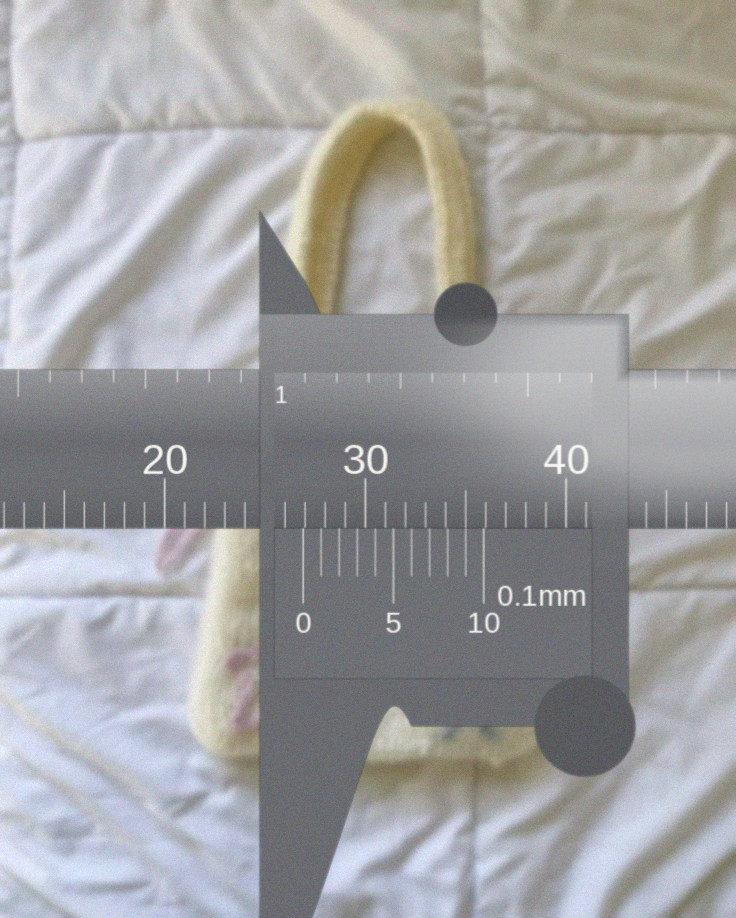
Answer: 26.9 mm
